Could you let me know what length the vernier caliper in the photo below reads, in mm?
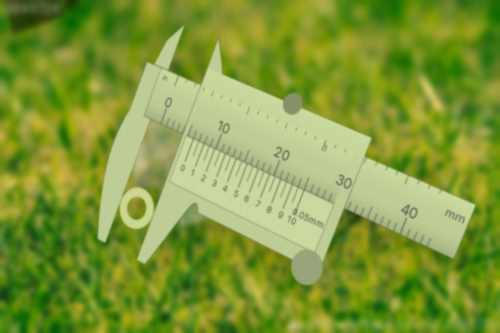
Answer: 6.0 mm
